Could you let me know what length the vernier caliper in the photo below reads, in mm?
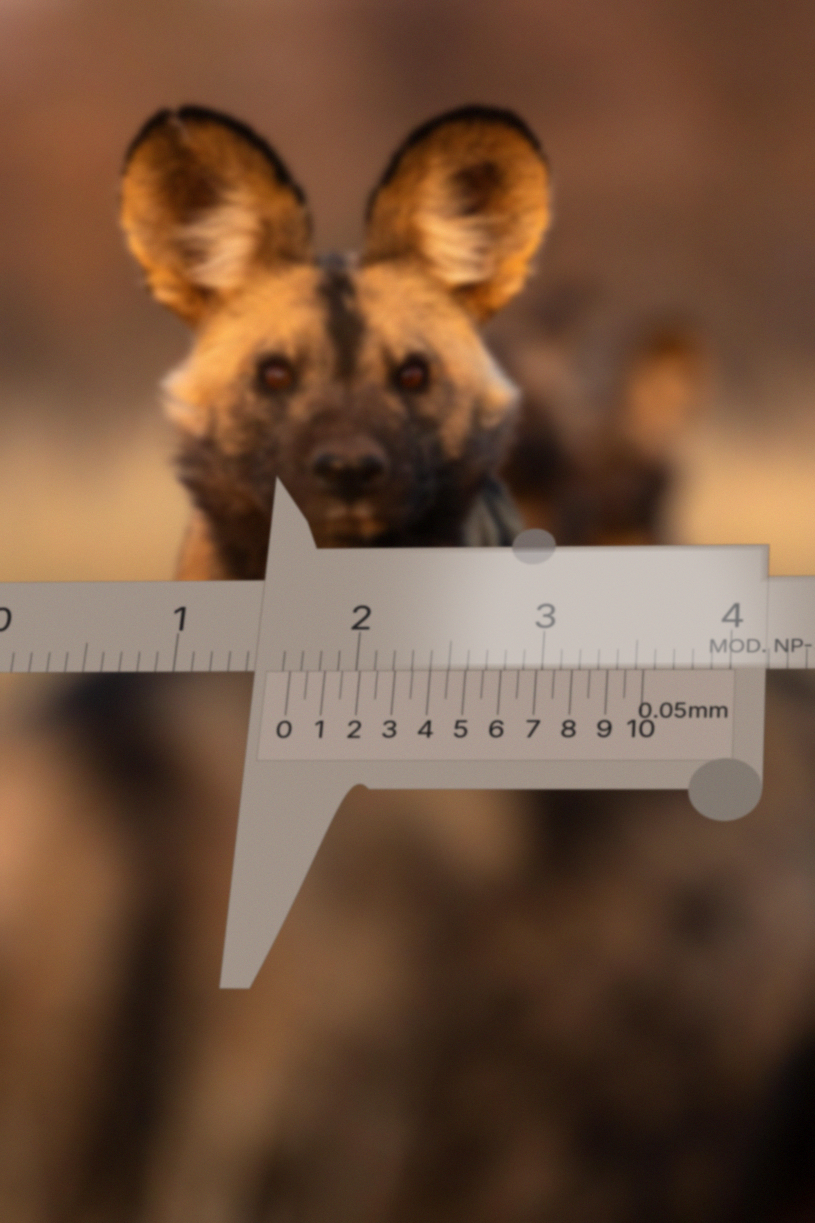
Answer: 16.4 mm
